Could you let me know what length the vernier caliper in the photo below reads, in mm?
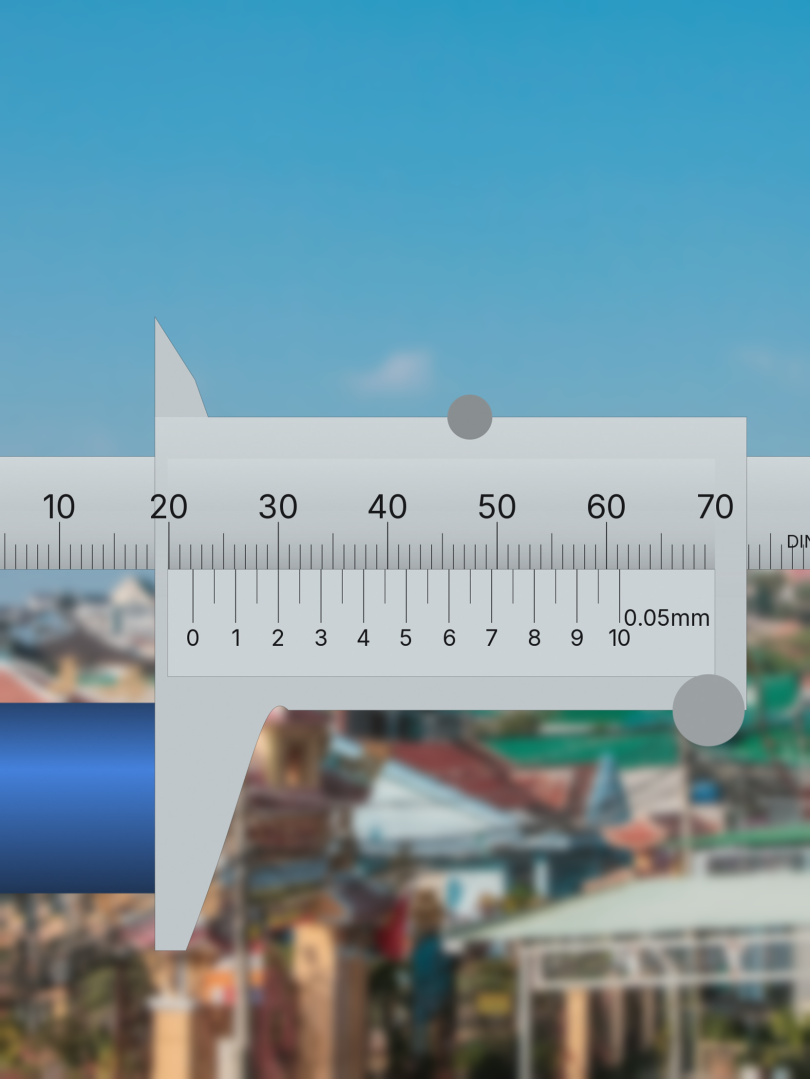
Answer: 22.2 mm
